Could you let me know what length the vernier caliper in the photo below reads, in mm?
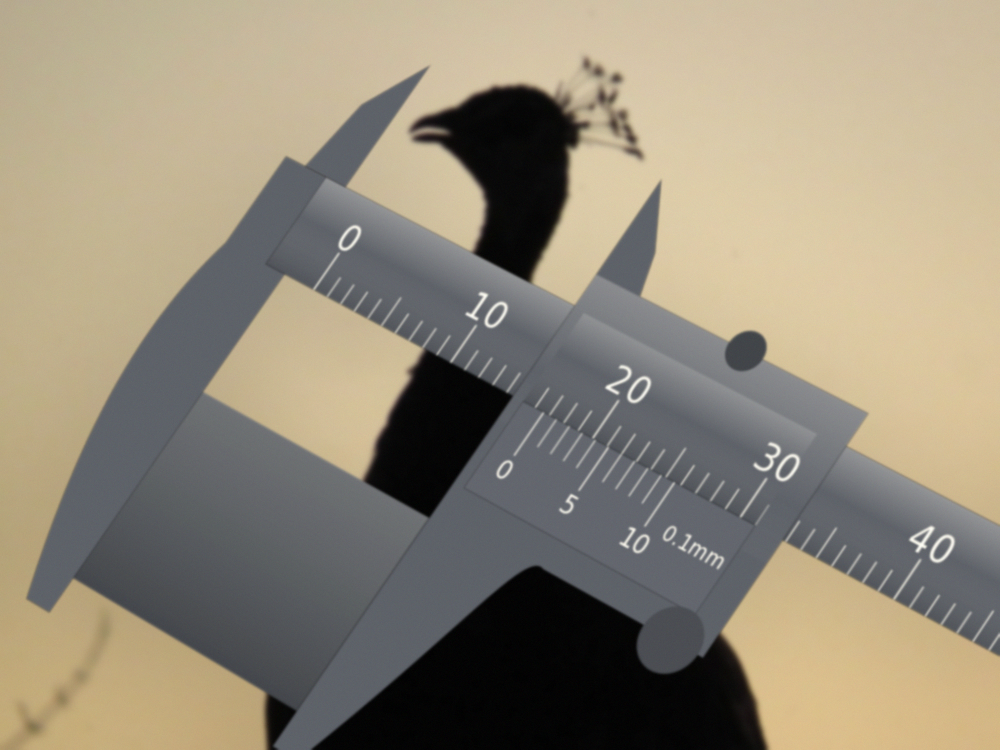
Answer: 16.6 mm
